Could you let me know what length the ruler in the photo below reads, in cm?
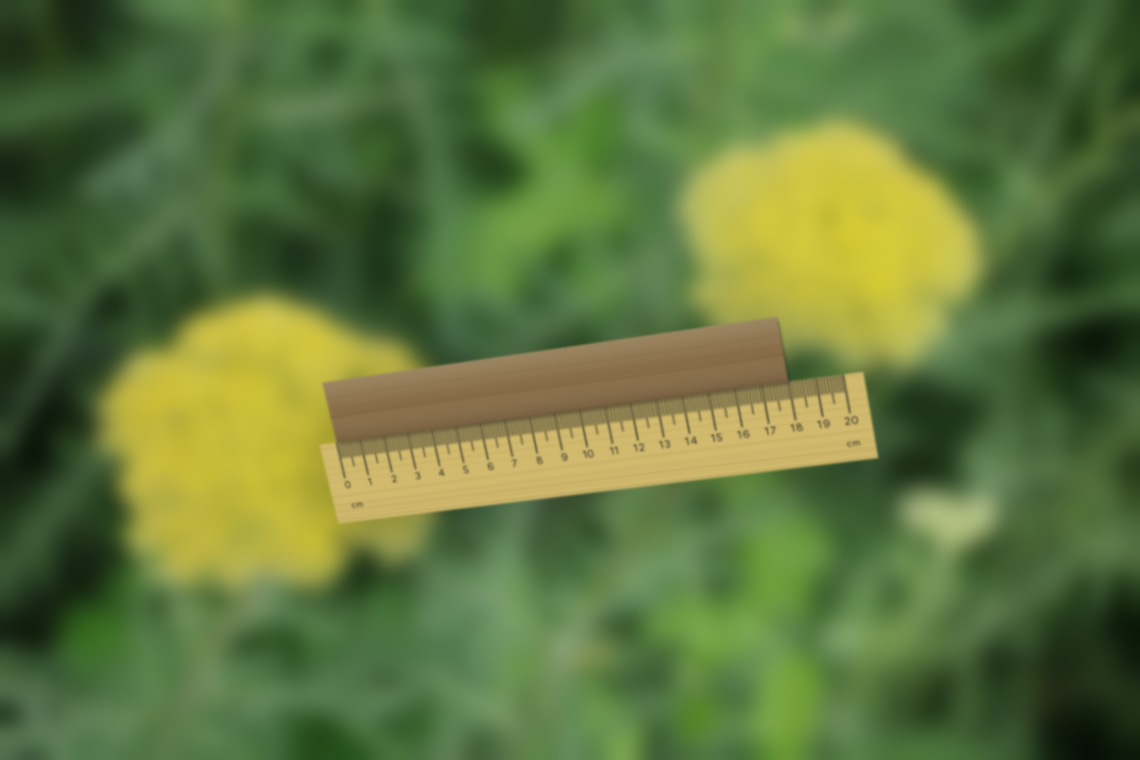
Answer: 18 cm
